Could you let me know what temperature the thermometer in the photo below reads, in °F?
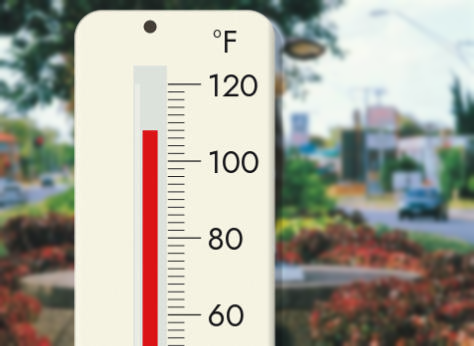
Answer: 108 °F
